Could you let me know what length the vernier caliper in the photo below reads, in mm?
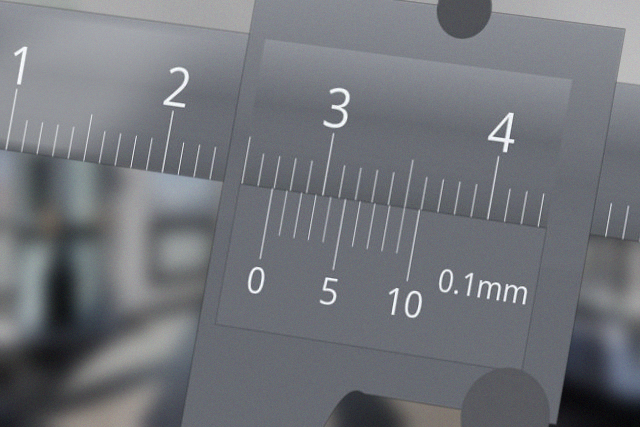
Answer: 26.9 mm
